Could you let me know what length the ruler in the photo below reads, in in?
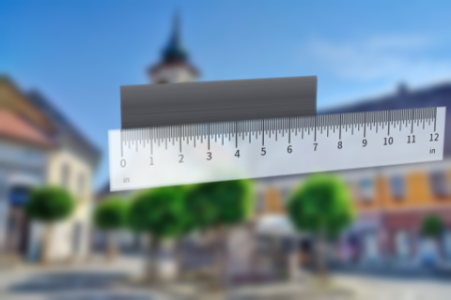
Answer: 7 in
